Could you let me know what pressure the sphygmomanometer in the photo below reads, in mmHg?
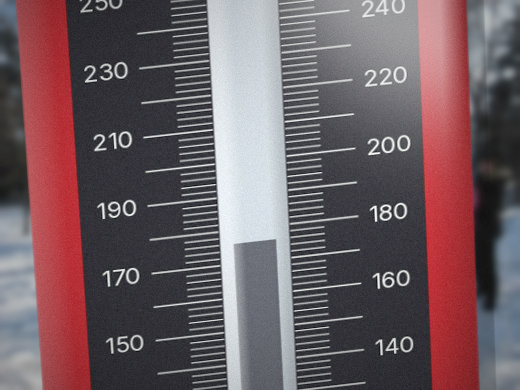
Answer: 176 mmHg
